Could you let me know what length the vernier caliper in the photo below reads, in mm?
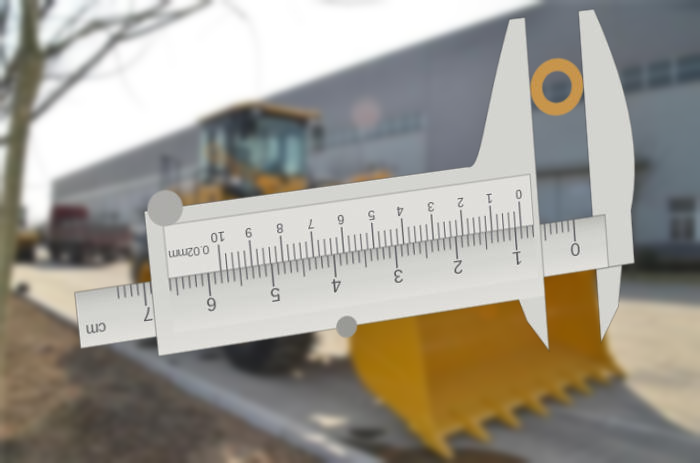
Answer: 9.0 mm
